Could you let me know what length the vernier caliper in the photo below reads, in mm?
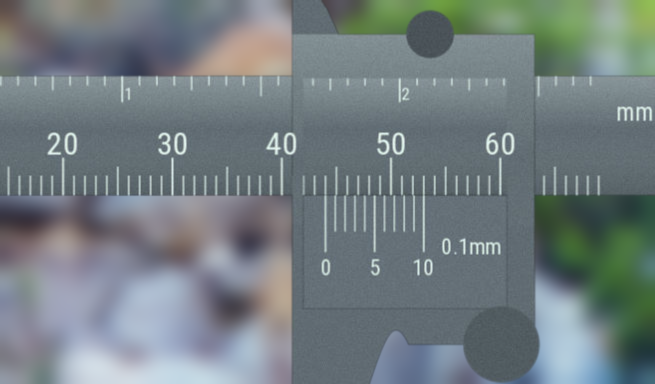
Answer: 44.0 mm
